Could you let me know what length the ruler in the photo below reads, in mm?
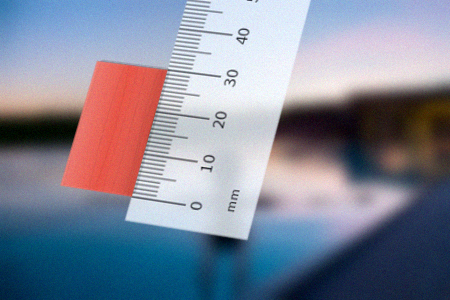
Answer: 30 mm
